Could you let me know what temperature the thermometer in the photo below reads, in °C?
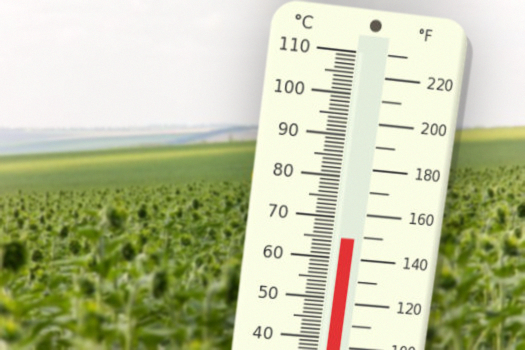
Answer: 65 °C
